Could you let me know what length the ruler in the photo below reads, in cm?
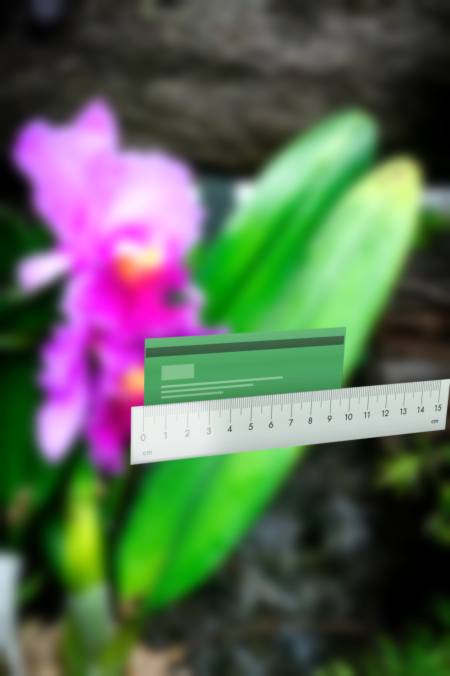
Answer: 9.5 cm
